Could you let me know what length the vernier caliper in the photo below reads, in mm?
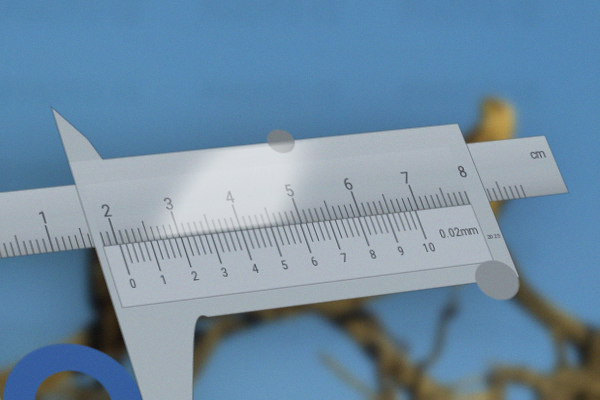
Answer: 20.4 mm
